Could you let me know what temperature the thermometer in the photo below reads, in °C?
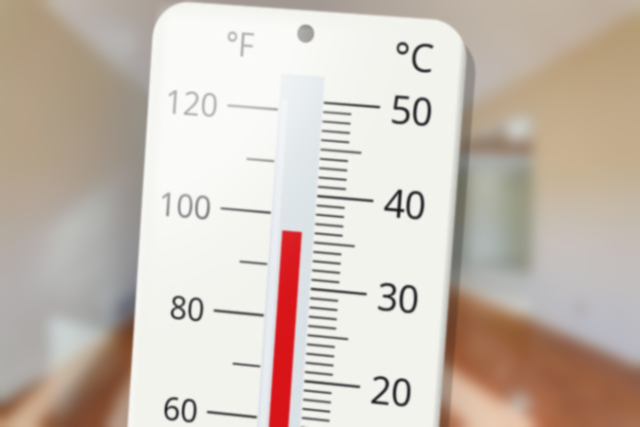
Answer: 36 °C
